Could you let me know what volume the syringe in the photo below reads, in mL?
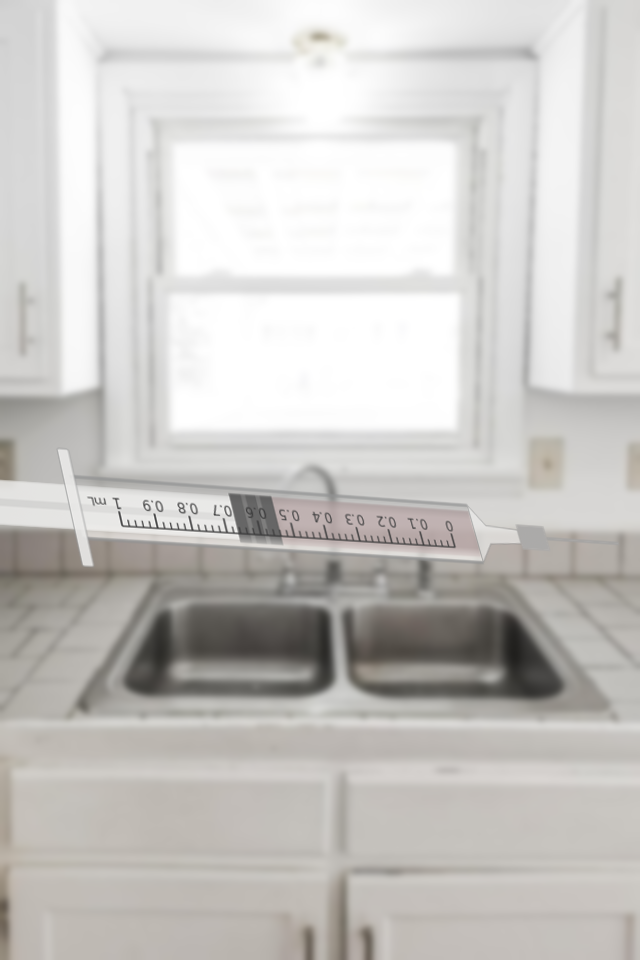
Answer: 0.54 mL
